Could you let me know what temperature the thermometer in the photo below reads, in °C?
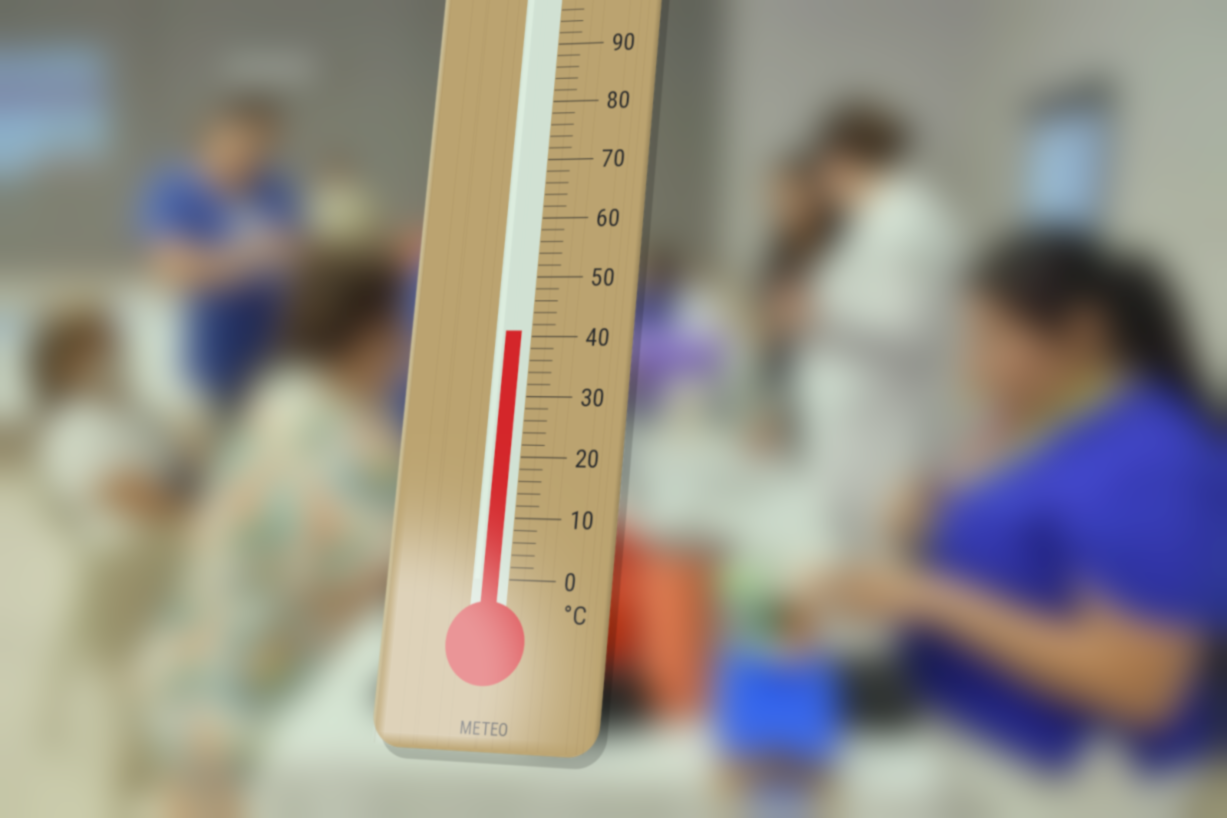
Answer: 41 °C
